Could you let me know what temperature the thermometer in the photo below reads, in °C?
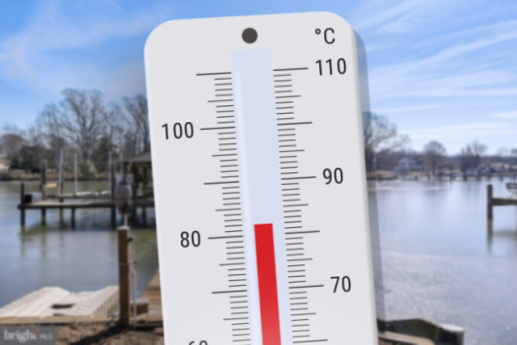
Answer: 82 °C
